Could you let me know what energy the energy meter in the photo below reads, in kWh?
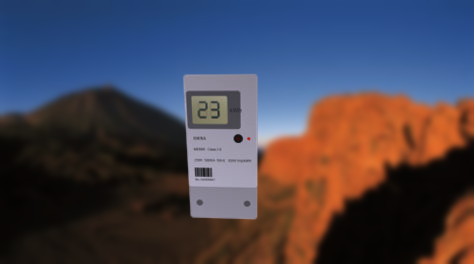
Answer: 23 kWh
